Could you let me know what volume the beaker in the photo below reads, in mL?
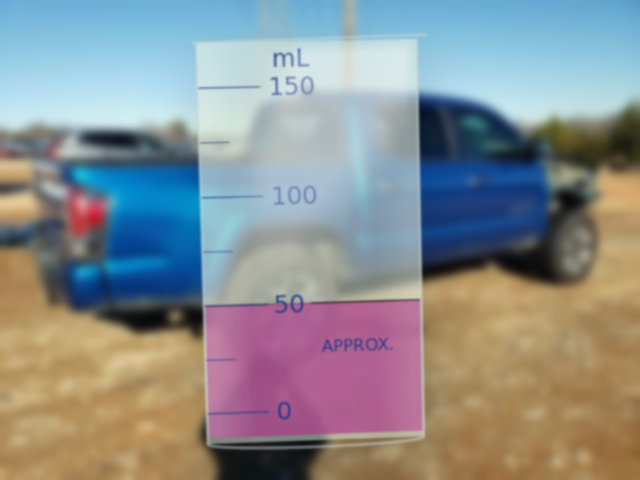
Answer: 50 mL
